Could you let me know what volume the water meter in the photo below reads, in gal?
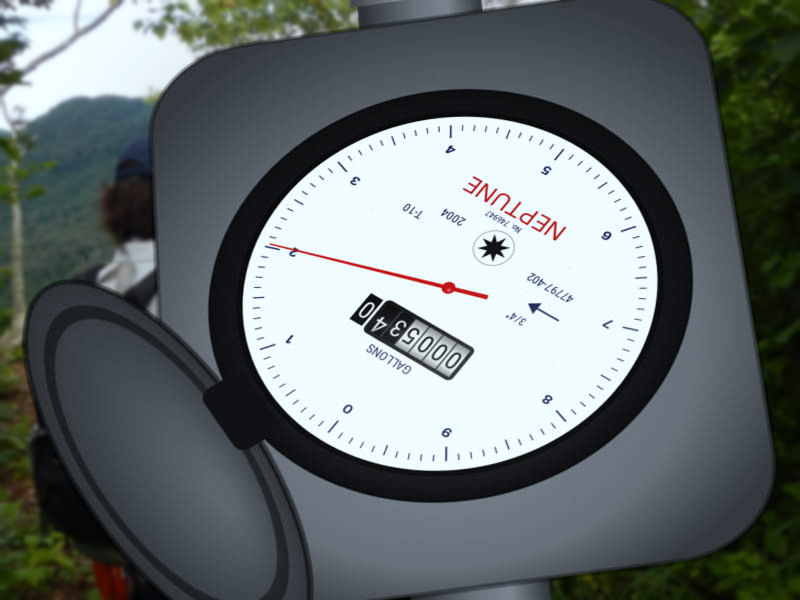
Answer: 5342.0 gal
